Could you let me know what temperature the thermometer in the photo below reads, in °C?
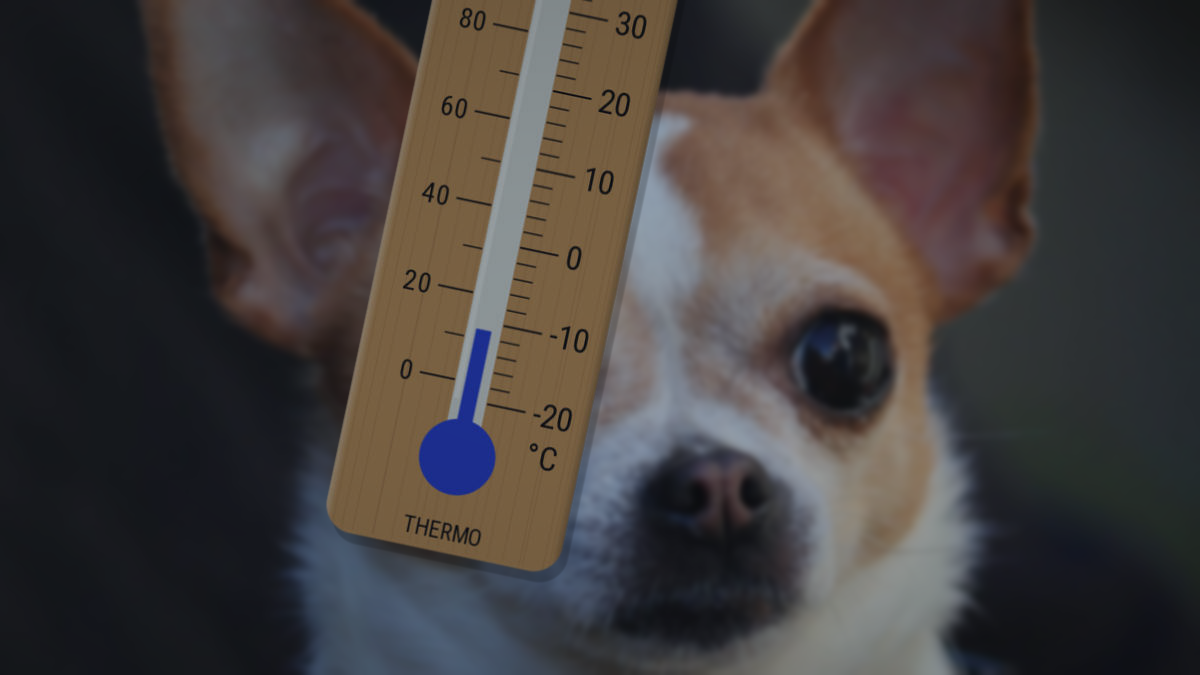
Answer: -11 °C
